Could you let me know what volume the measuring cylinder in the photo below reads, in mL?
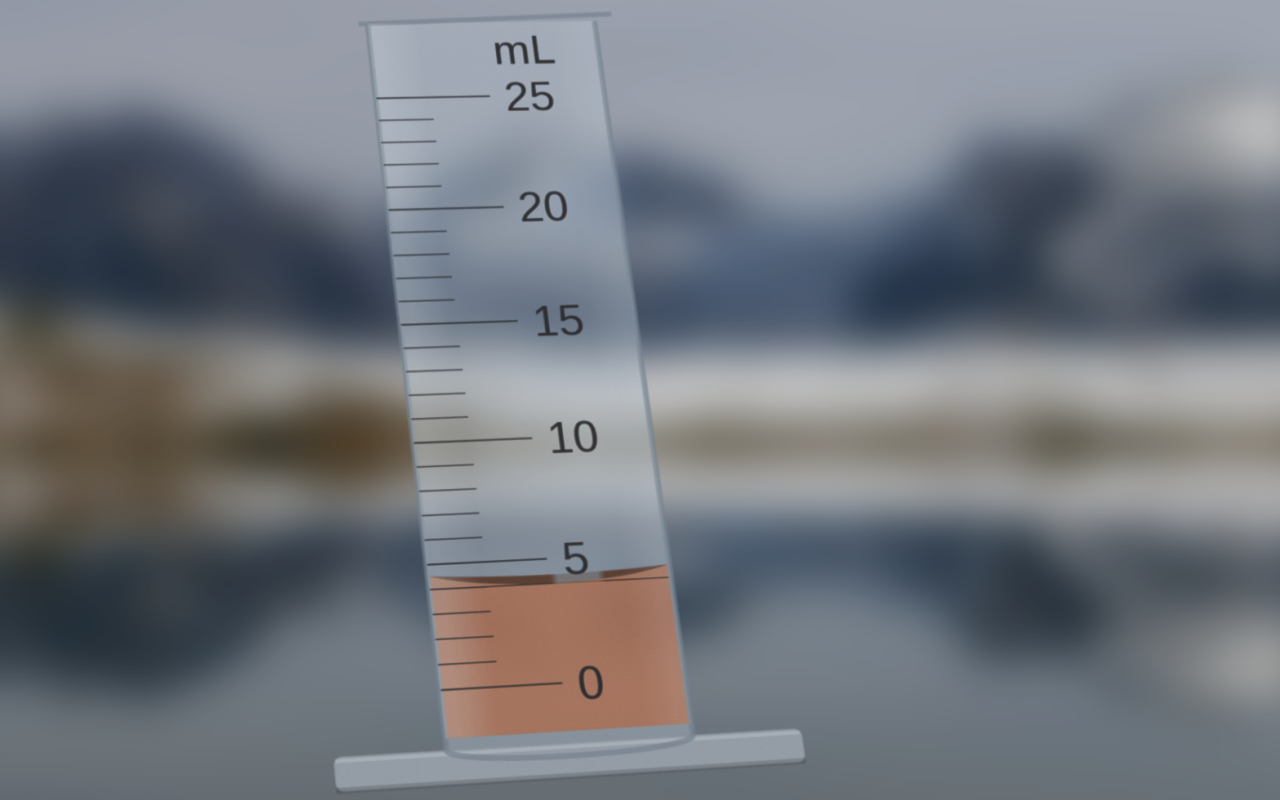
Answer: 4 mL
